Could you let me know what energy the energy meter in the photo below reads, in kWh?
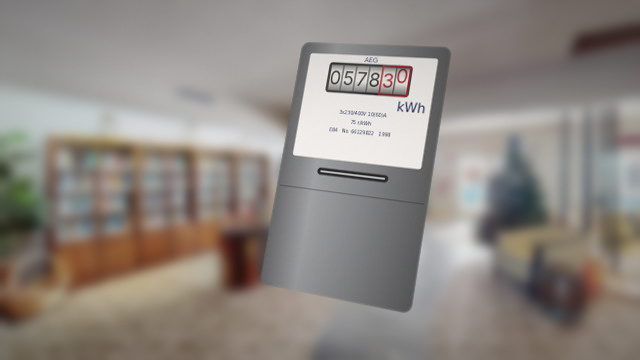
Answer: 578.30 kWh
